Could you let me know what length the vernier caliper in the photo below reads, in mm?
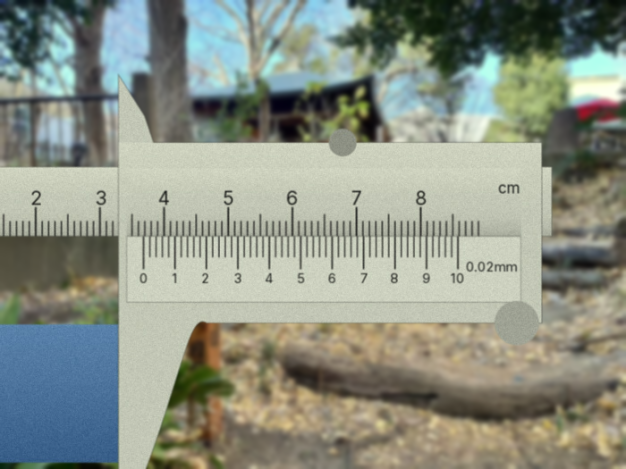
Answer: 36.8 mm
